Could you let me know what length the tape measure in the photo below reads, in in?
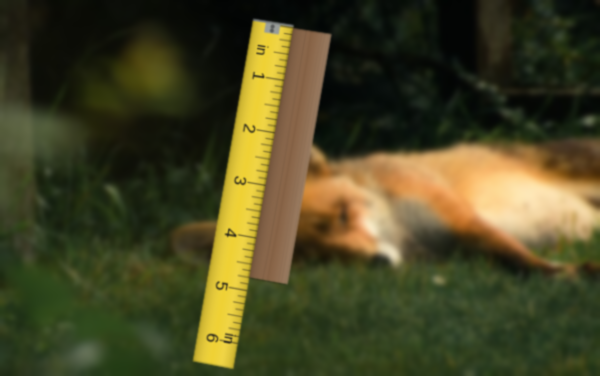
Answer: 4.75 in
